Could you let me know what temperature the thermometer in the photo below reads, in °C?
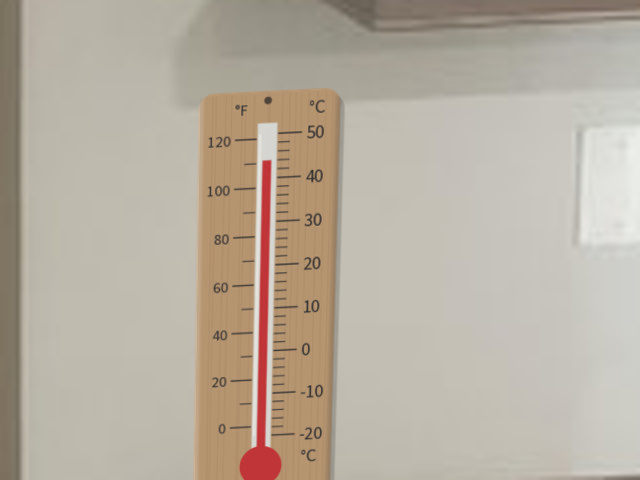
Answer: 44 °C
